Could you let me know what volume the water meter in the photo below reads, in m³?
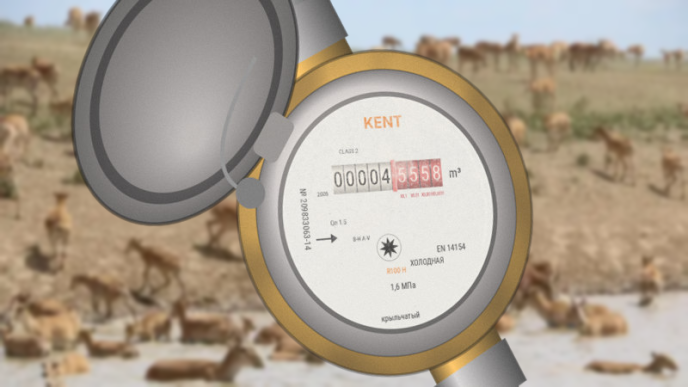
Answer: 4.5558 m³
